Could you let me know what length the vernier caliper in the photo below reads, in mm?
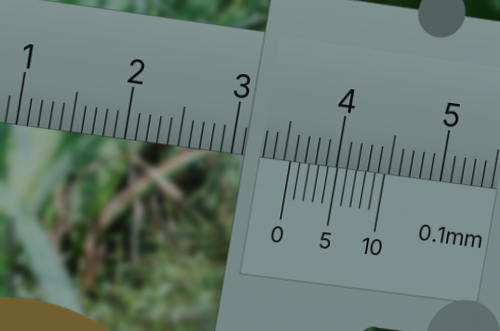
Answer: 35.6 mm
